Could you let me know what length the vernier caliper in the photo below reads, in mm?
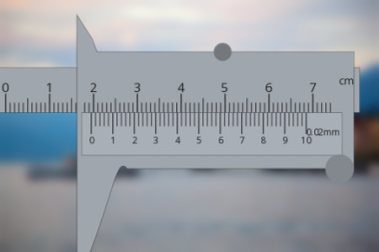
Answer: 19.5 mm
